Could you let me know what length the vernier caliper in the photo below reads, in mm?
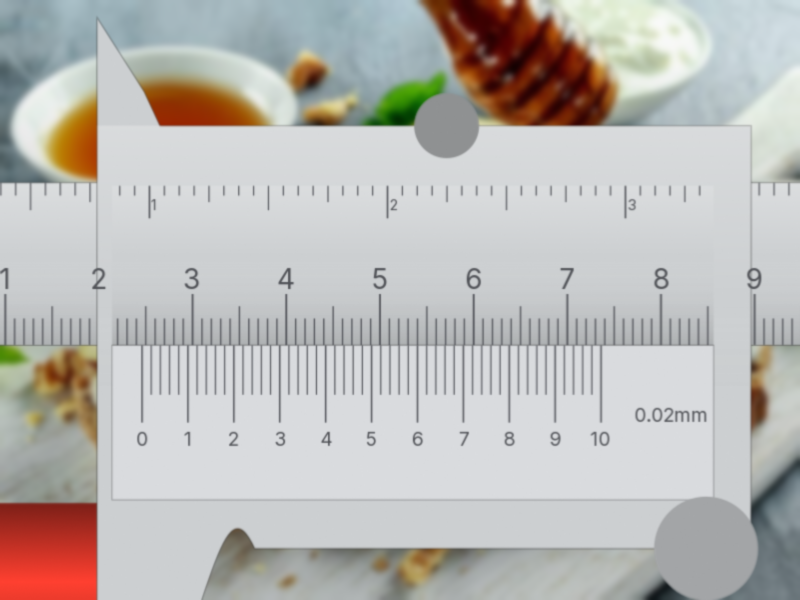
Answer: 24.6 mm
